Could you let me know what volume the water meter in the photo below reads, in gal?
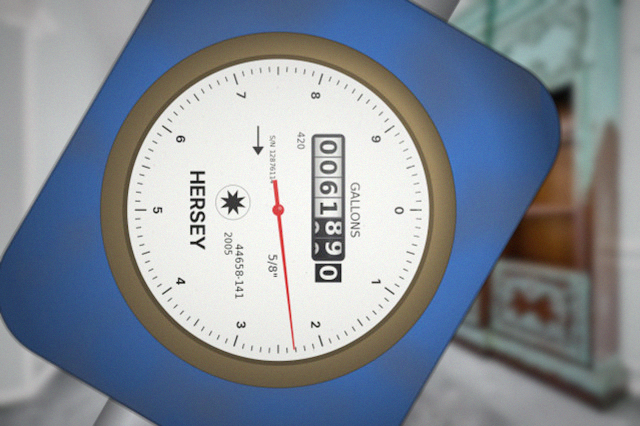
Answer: 61892.3 gal
